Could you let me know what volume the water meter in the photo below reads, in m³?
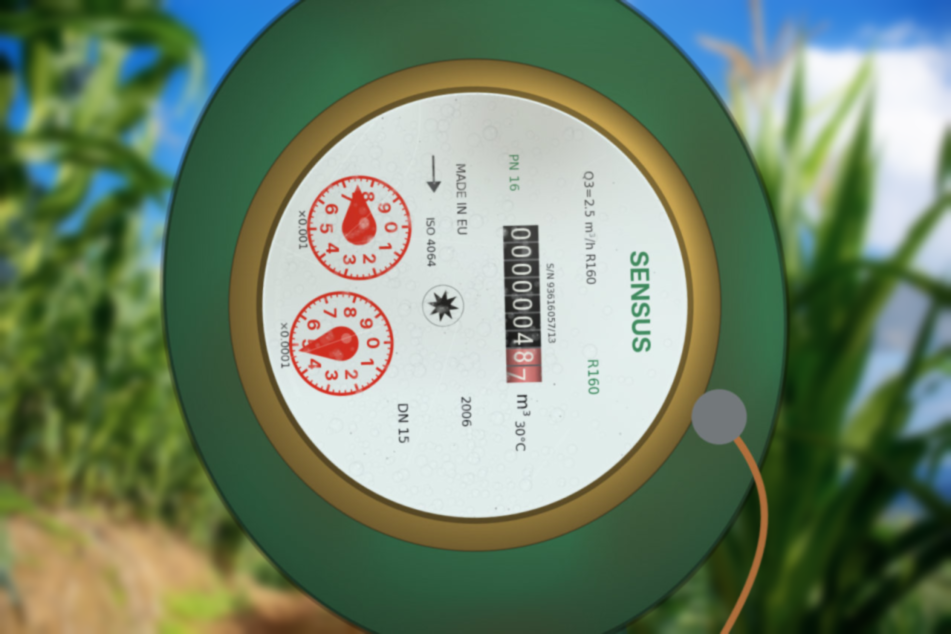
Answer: 4.8674 m³
